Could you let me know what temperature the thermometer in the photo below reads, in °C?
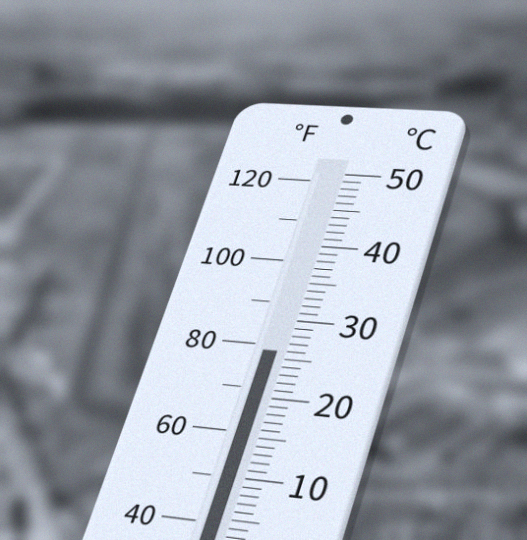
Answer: 26 °C
